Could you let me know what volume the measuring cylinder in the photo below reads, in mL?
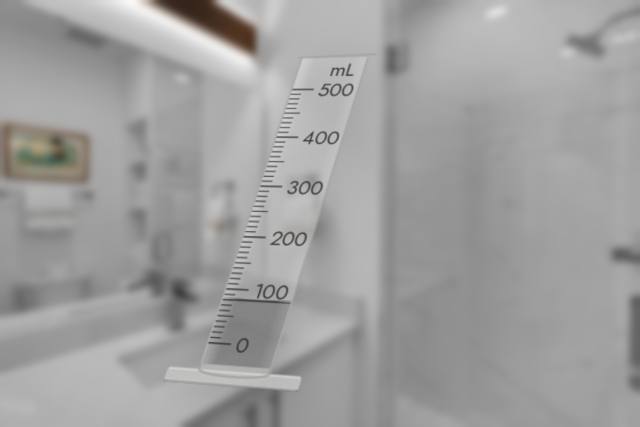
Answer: 80 mL
